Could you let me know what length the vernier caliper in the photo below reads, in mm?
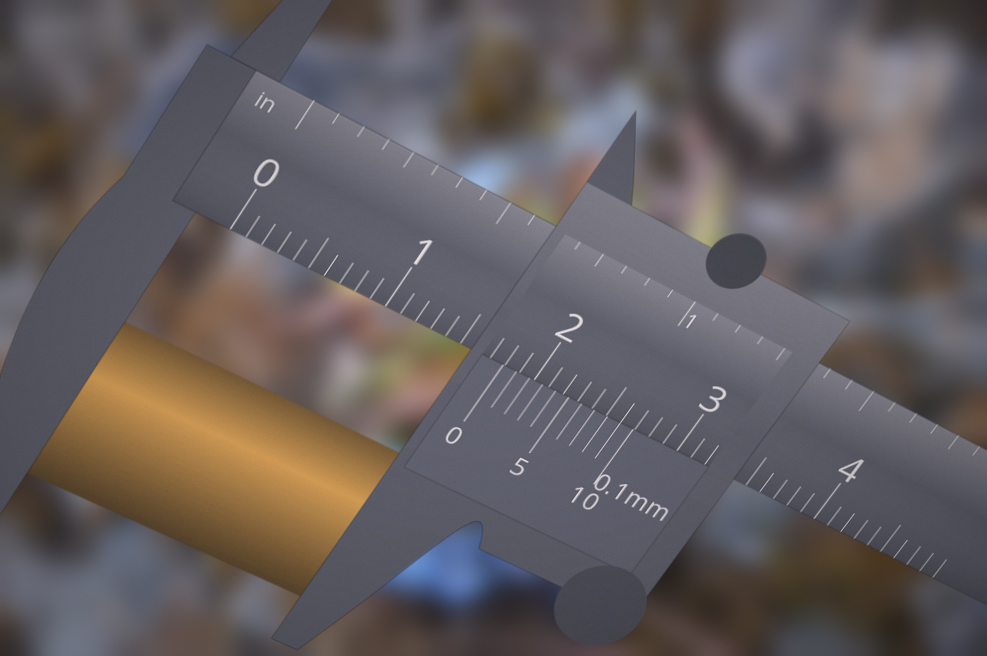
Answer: 17.9 mm
